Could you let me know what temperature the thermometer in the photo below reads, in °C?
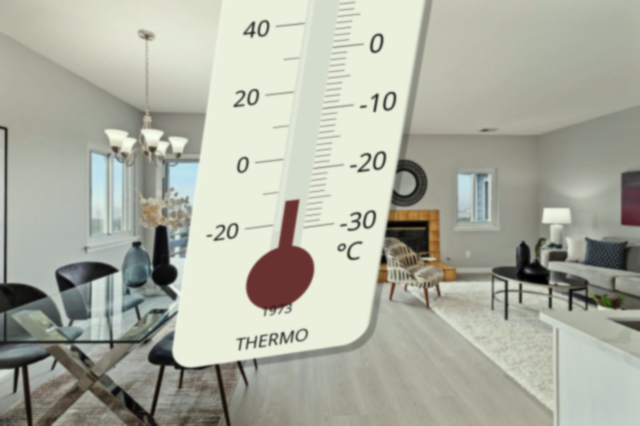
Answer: -25 °C
